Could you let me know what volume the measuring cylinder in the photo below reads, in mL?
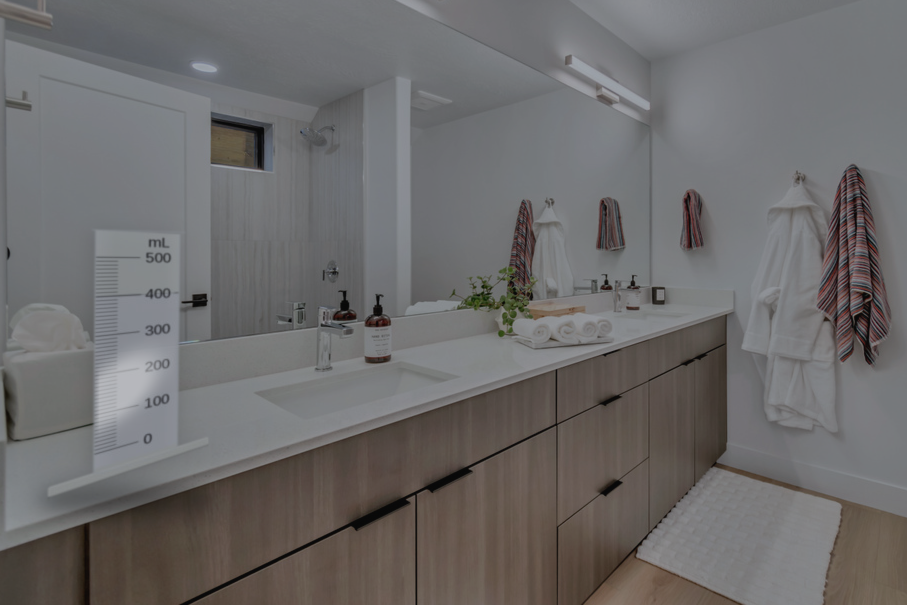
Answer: 400 mL
